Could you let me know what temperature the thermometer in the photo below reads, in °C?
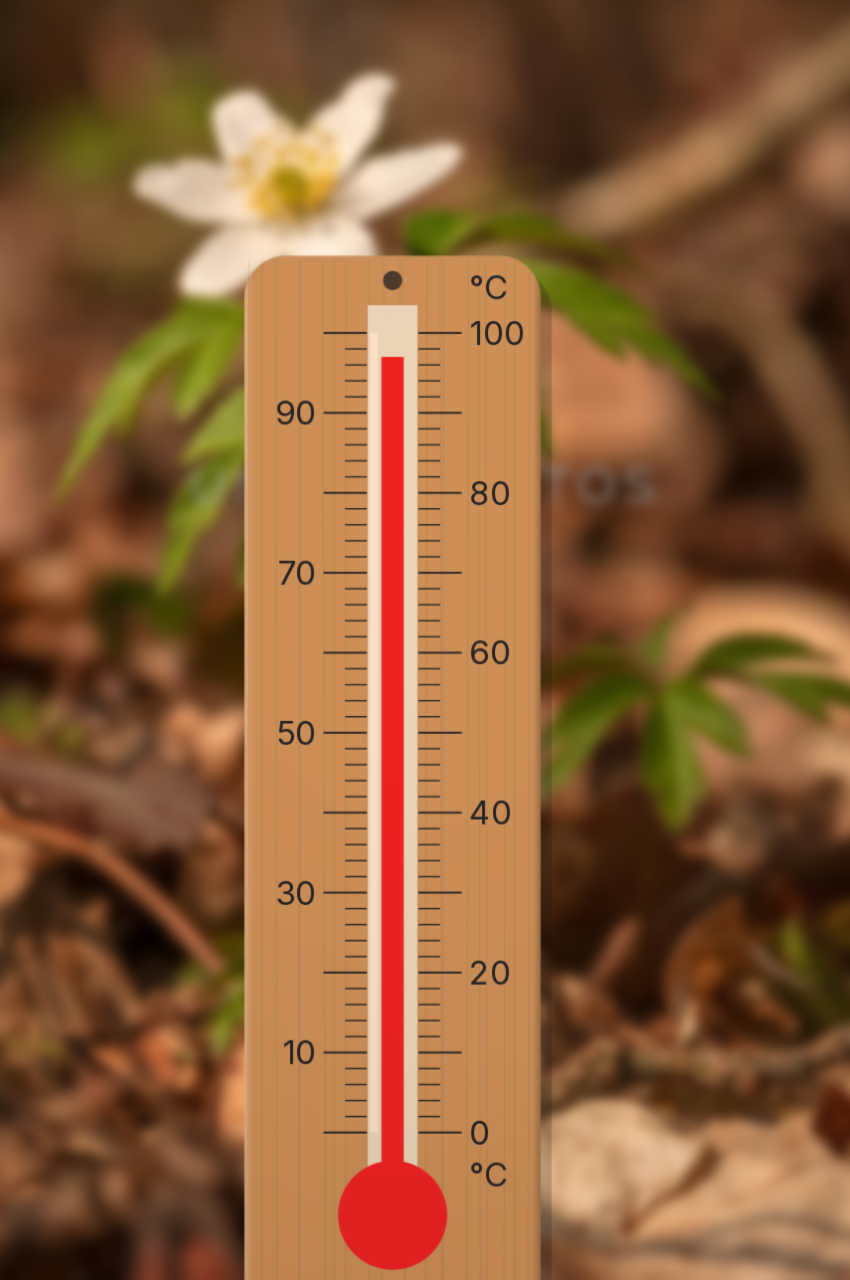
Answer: 97 °C
